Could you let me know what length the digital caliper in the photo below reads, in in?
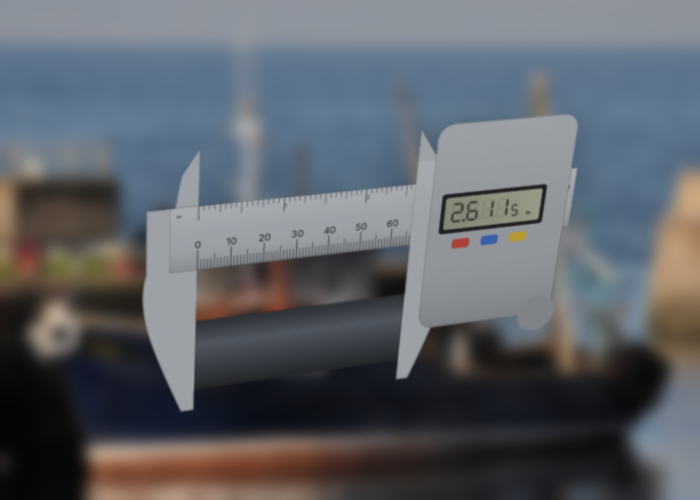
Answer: 2.6115 in
